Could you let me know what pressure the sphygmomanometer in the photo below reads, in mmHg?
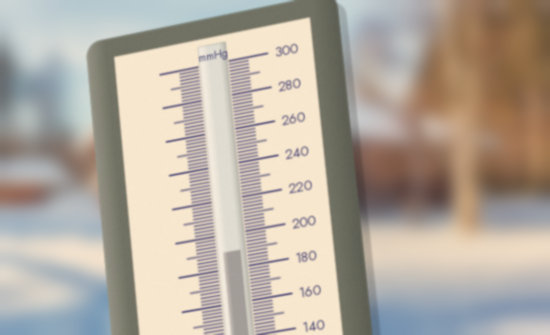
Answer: 190 mmHg
